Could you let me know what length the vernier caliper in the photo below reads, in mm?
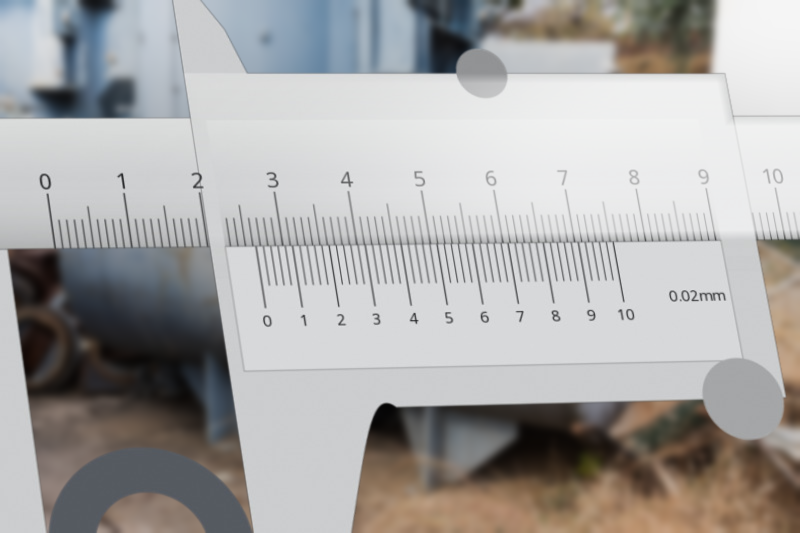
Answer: 26.4 mm
